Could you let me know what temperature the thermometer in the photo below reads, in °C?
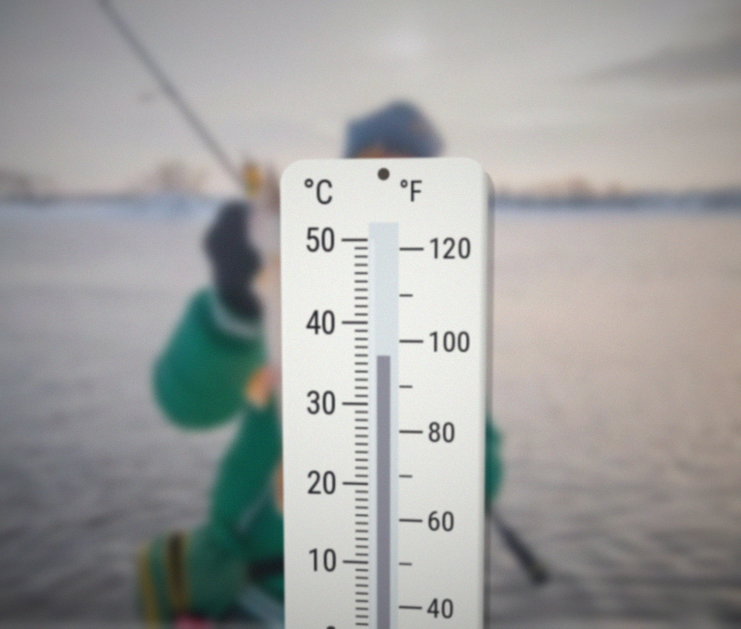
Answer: 36 °C
